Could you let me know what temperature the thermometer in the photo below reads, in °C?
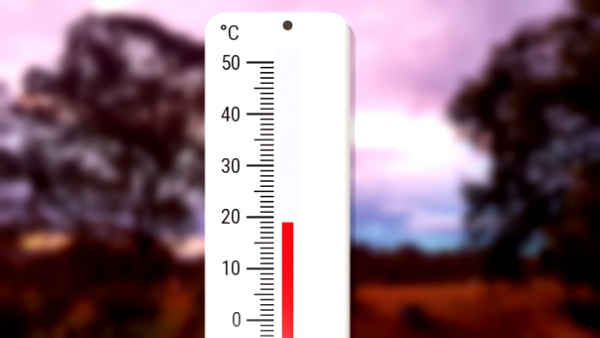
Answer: 19 °C
